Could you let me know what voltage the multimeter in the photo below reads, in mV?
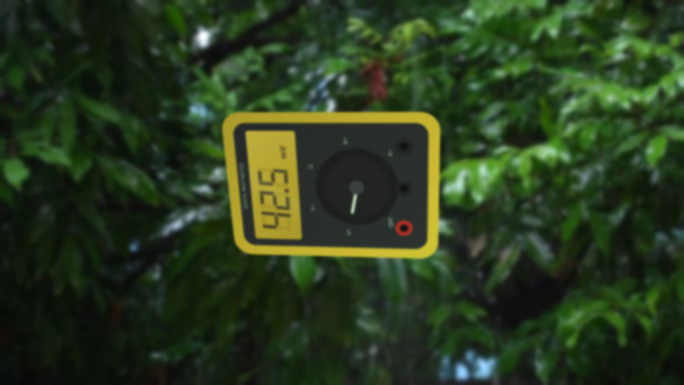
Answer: 42.5 mV
